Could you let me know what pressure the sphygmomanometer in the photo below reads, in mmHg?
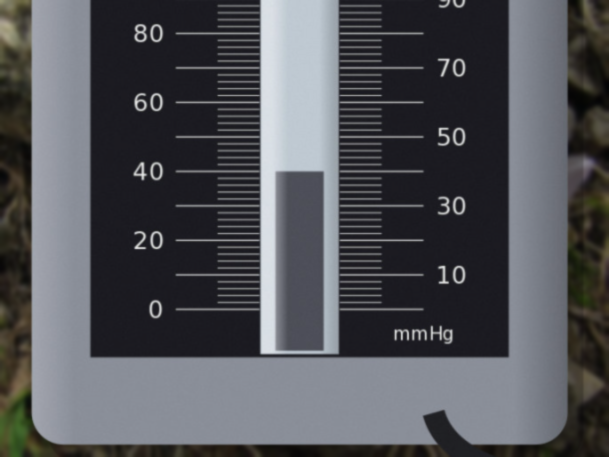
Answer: 40 mmHg
